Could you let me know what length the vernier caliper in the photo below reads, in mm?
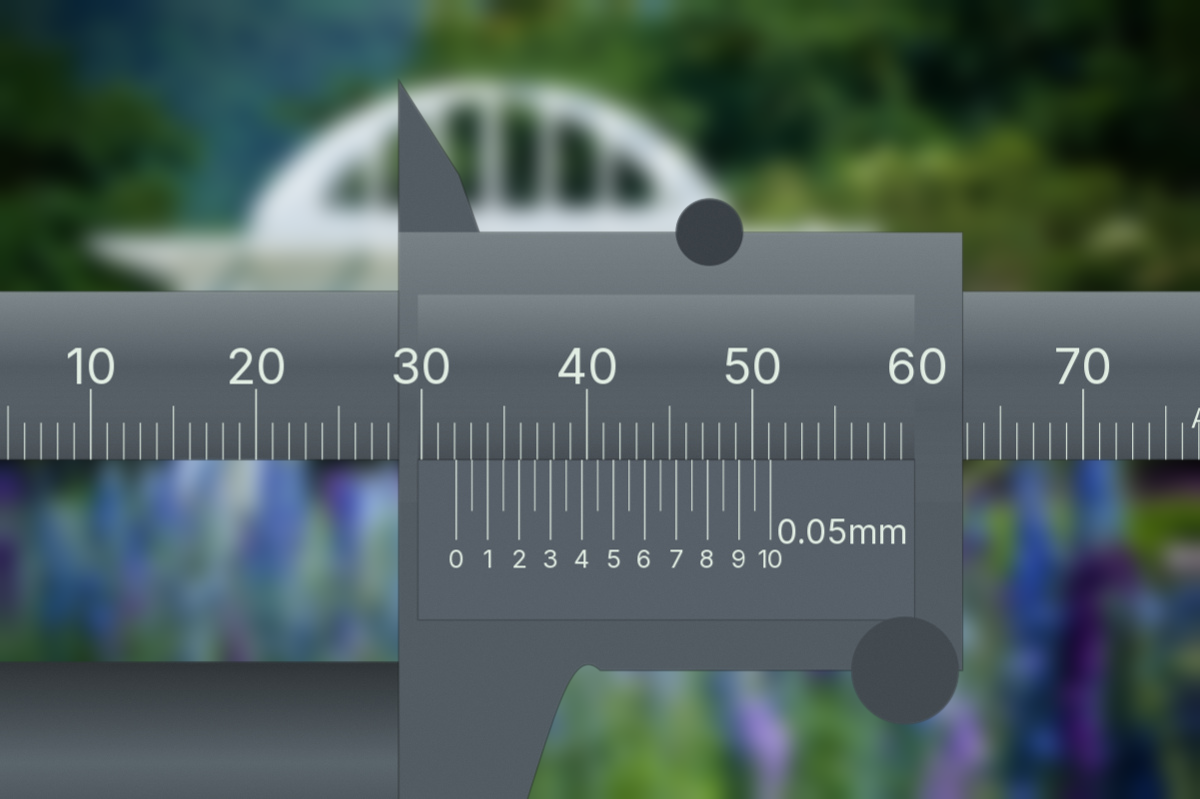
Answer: 32.1 mm
